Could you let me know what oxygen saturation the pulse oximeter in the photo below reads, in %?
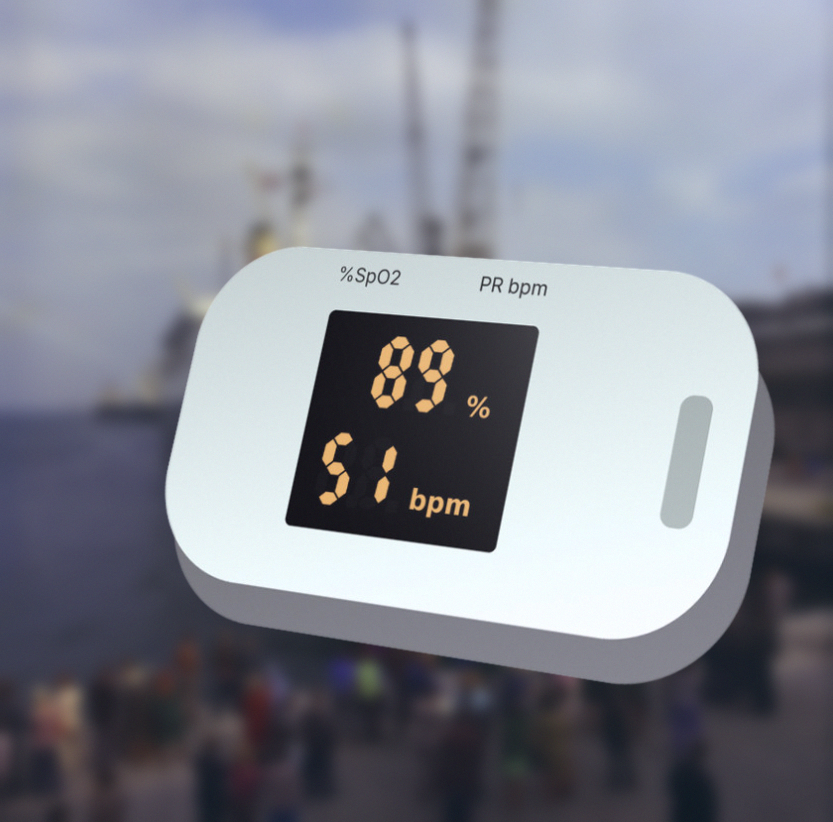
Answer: 89 %
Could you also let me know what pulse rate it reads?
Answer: 51 bpm
